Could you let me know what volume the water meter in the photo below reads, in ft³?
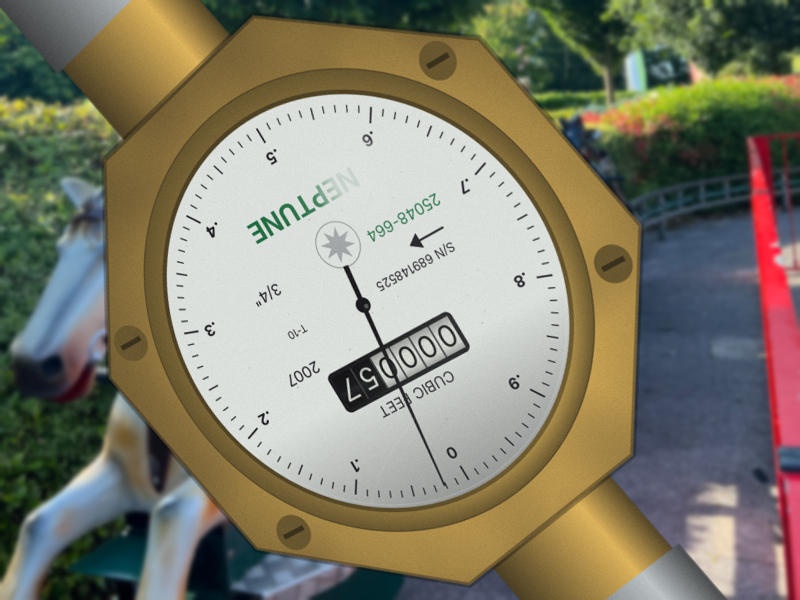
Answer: 57.02 ft³
